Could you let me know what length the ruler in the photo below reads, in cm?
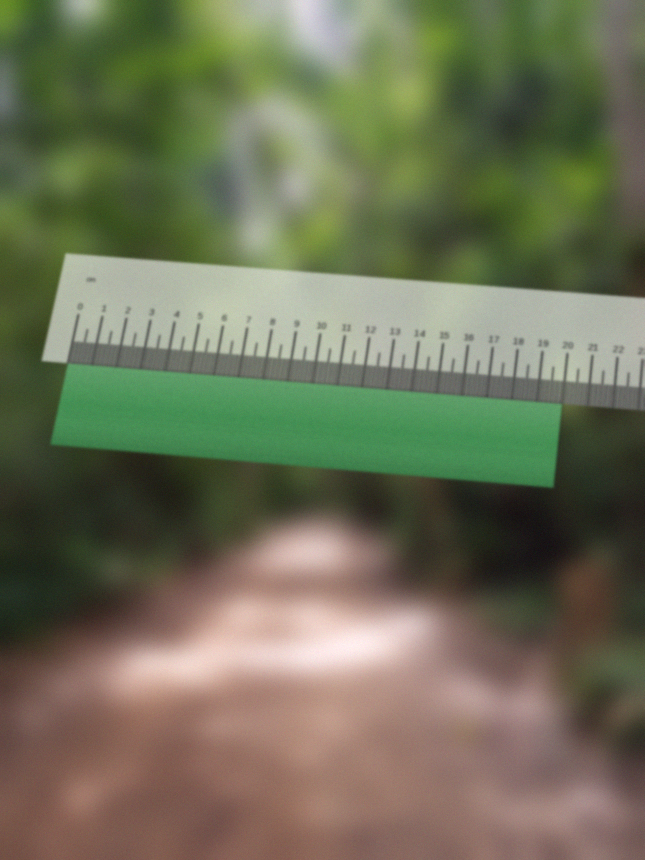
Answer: 20 cm
